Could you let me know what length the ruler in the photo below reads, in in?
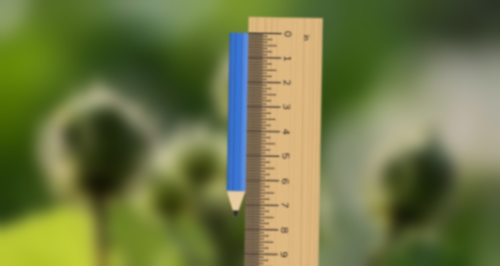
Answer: 7.5 in
